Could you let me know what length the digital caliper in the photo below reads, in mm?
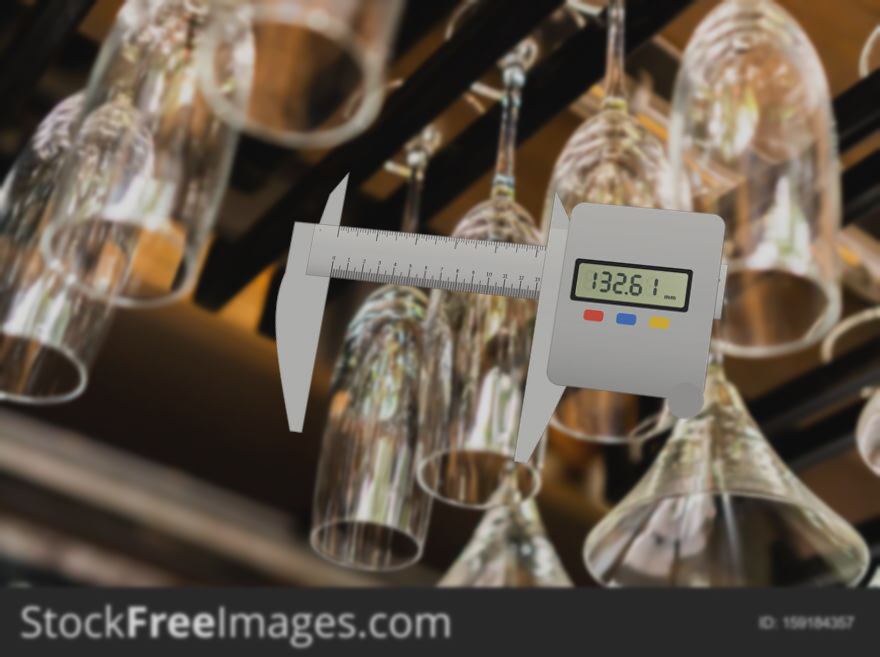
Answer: 132.61 mm
